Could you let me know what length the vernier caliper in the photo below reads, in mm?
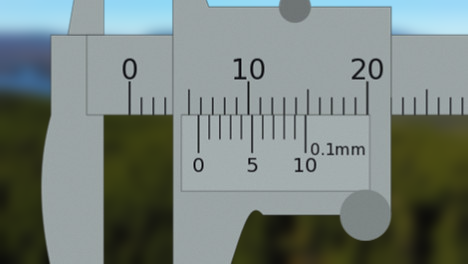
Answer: 5.8 mm
